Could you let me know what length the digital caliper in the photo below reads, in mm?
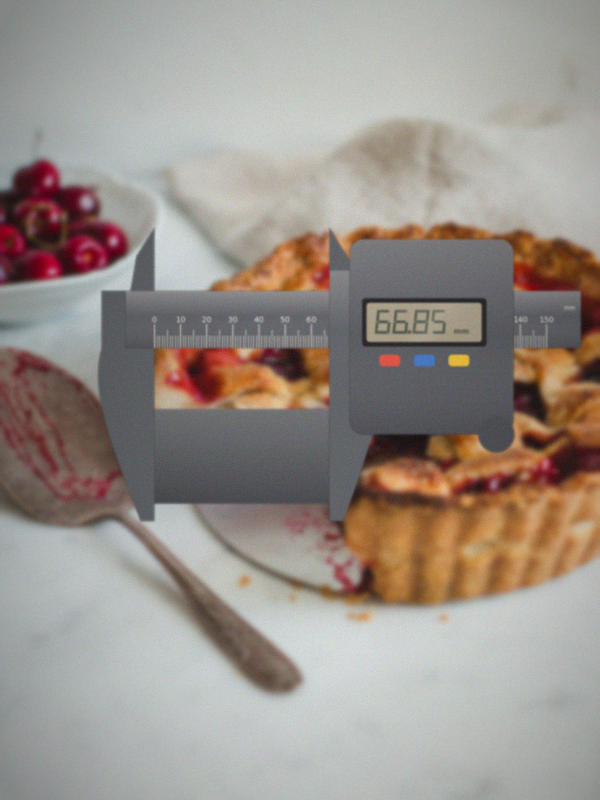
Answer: 66.85 mm
